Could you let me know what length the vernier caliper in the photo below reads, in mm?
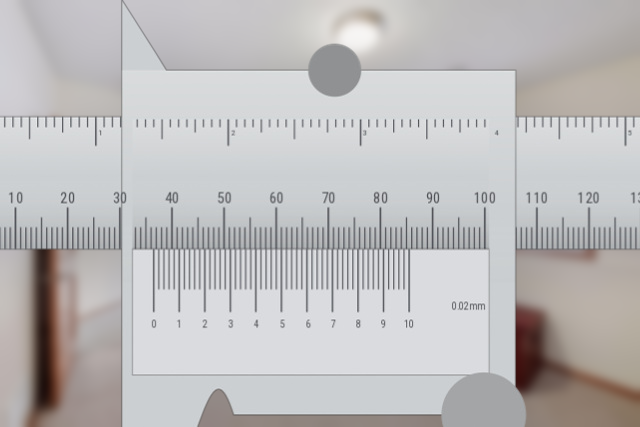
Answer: 36.5 mm
